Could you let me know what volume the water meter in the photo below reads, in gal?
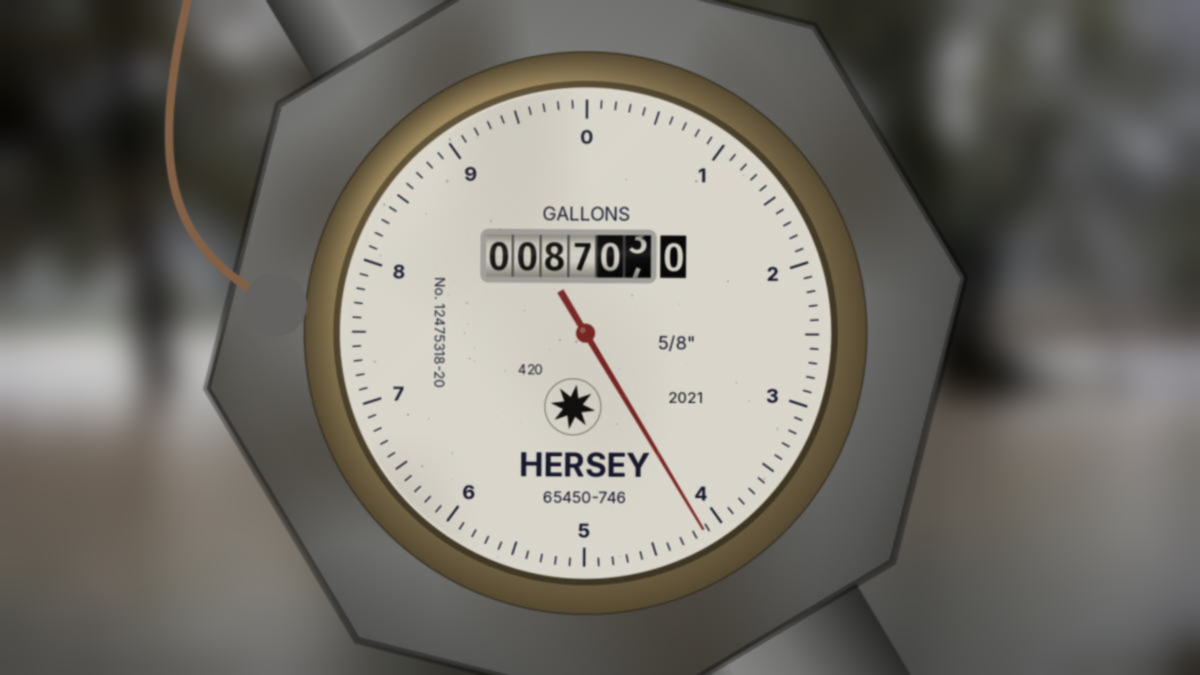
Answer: 87034.1 gal
